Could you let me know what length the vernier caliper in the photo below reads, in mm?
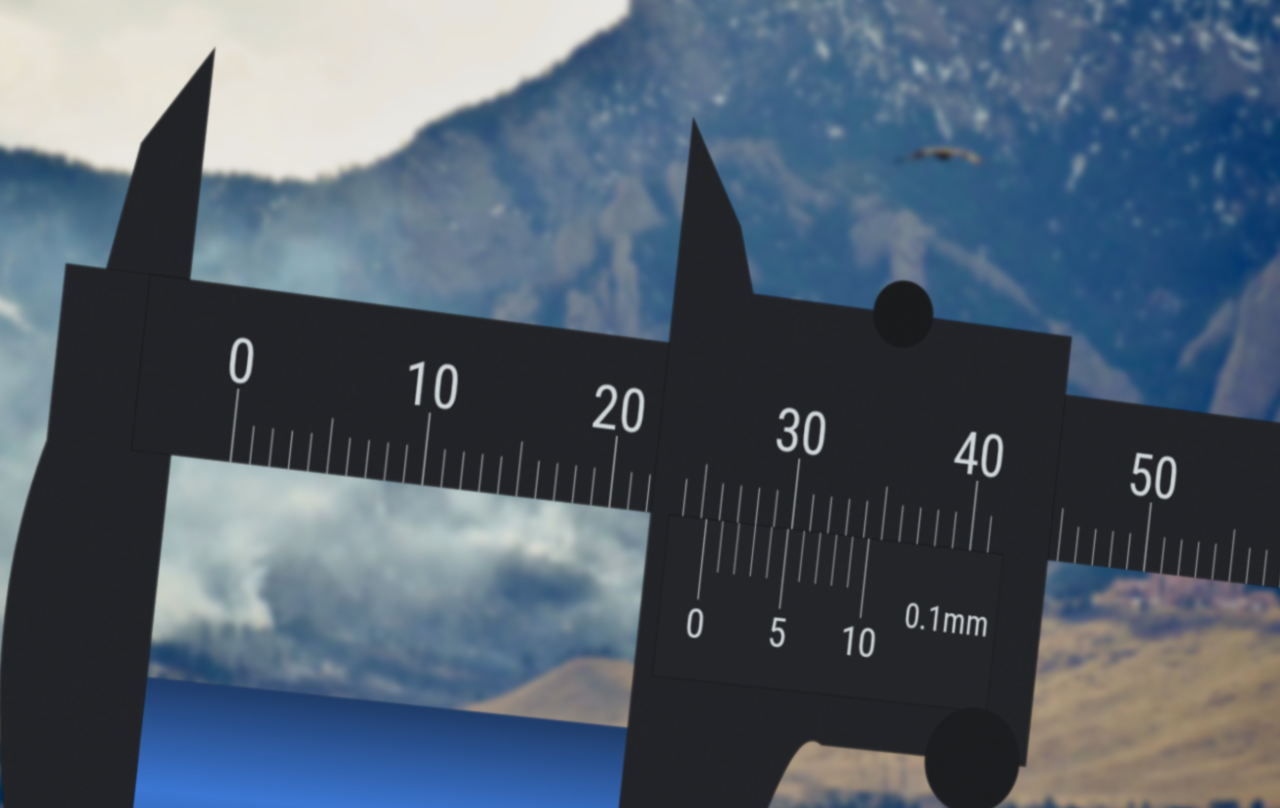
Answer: 25.3 mm
